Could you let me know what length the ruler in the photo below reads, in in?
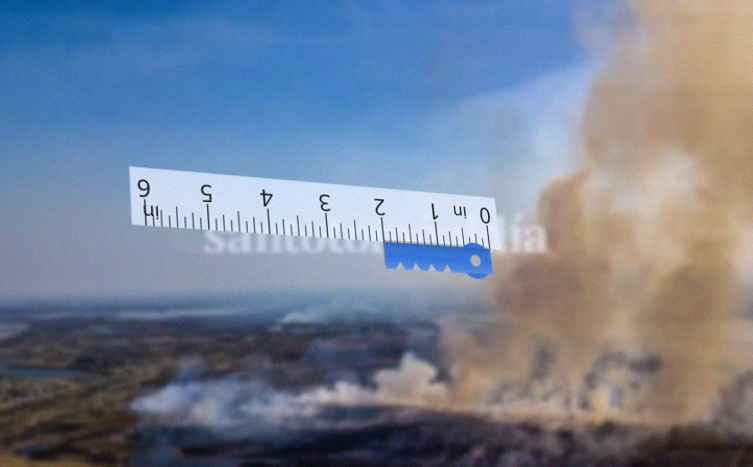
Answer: 2 in
